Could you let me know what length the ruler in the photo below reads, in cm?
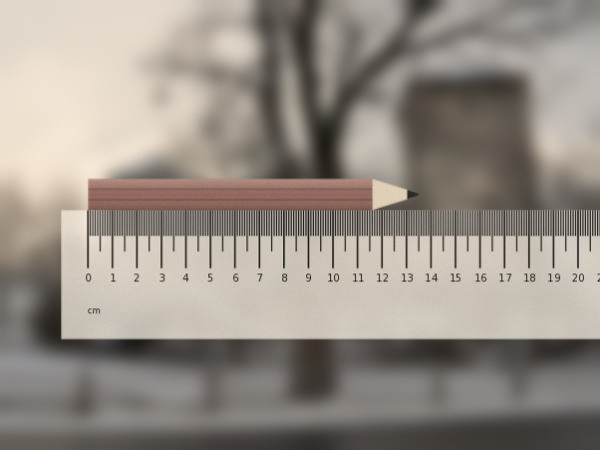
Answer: 13.5 cm
